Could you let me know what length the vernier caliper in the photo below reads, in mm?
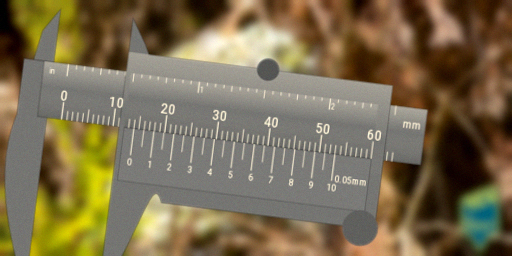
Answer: 14.0 mm
